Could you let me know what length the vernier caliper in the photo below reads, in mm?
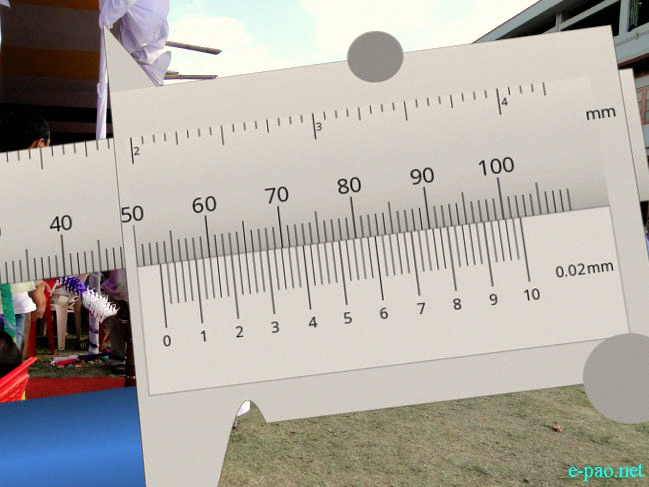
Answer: 53.2 mm
